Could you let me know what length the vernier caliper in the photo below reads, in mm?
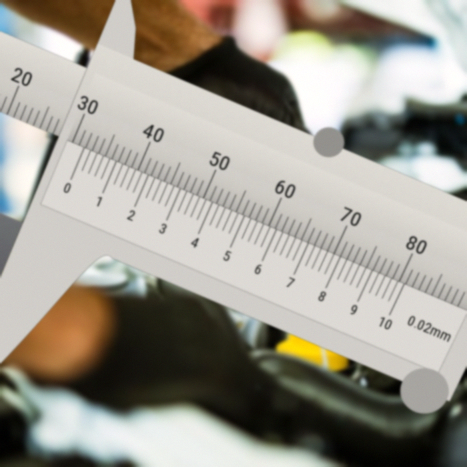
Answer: 31.8 mm
